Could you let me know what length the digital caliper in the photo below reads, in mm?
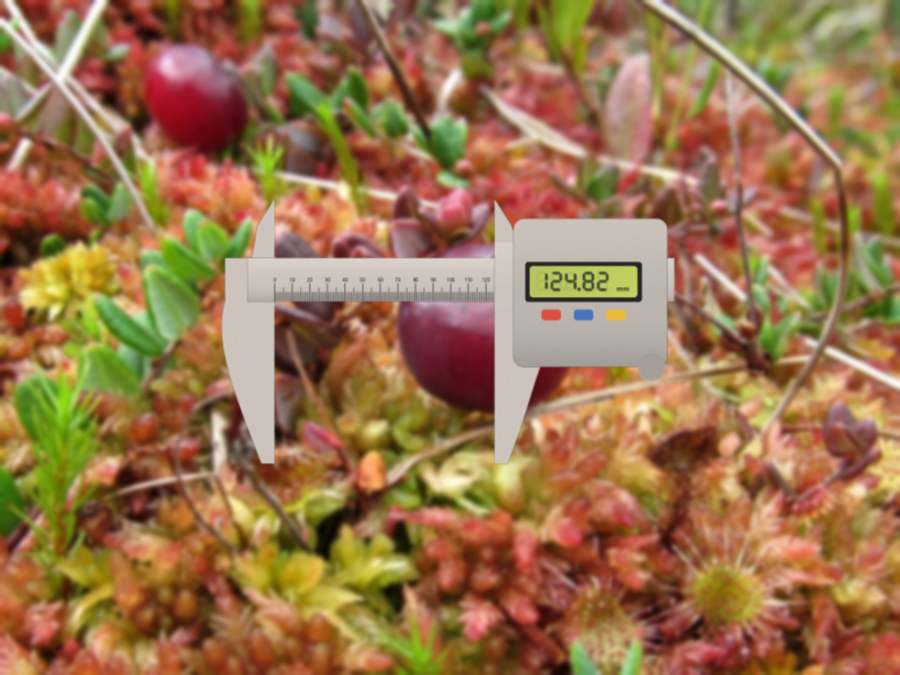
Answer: 124.82 mm
